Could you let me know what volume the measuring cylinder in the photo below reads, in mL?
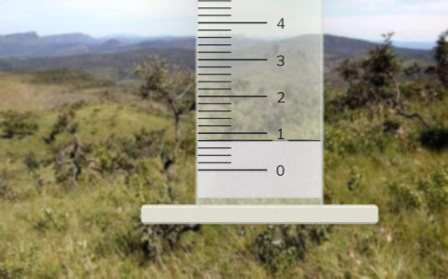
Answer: 0.8 mL
